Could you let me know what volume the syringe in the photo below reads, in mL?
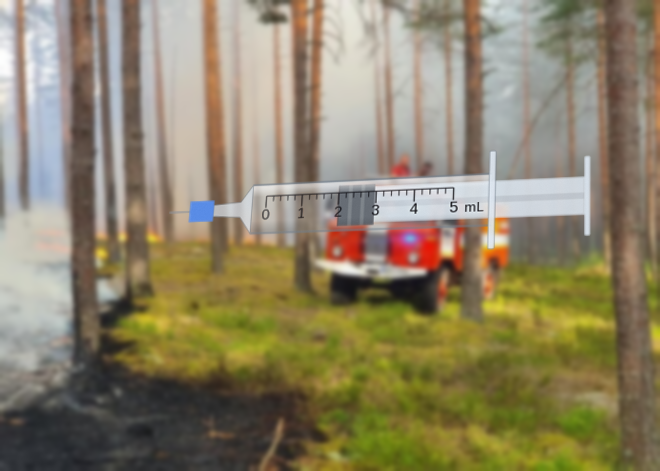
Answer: 2 mL
